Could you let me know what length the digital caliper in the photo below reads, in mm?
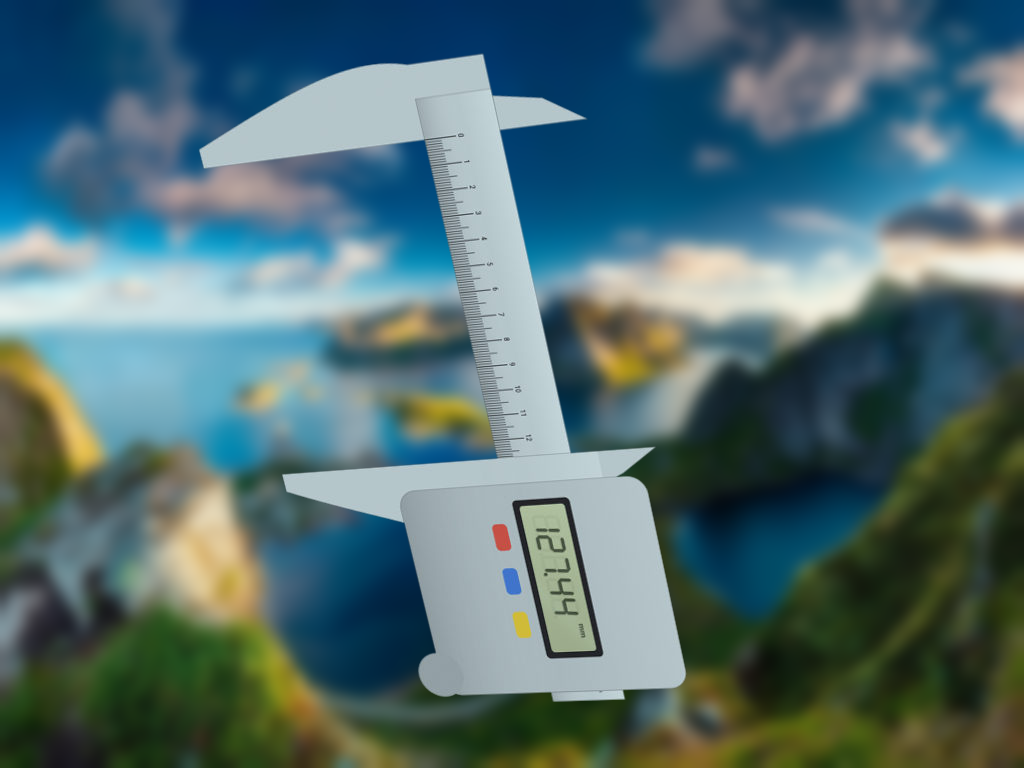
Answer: 127.44 mm
